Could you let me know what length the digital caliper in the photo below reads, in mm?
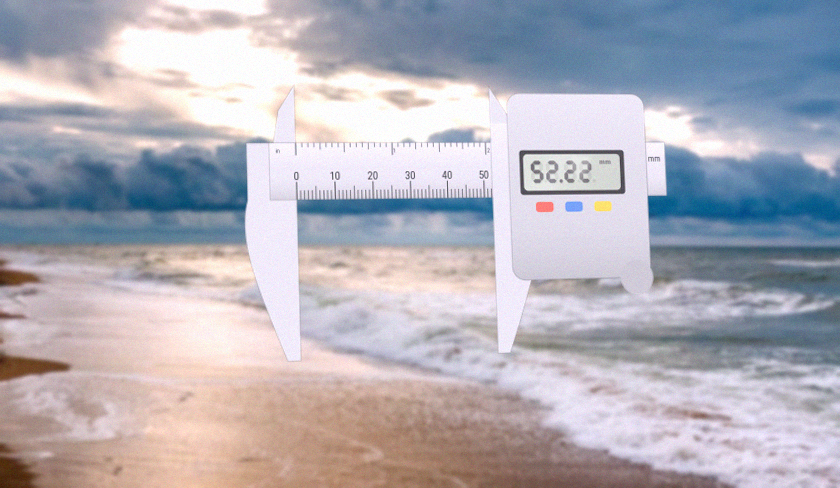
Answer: 52.22 mm
